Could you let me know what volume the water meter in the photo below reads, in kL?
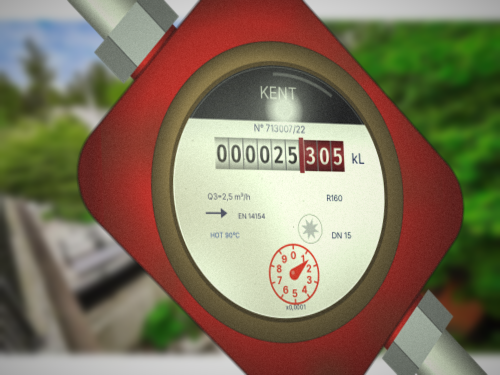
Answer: 25.3051 kL
